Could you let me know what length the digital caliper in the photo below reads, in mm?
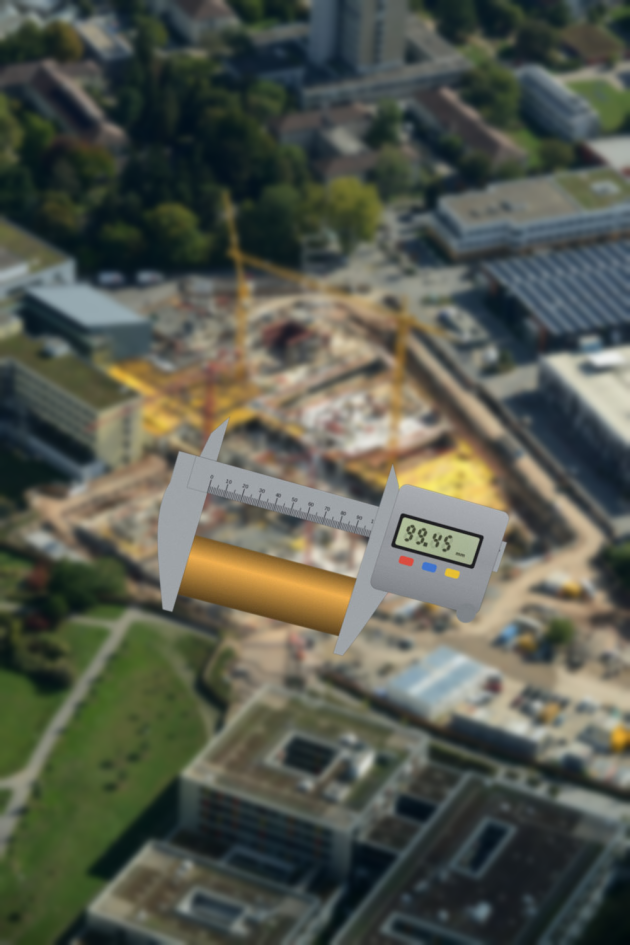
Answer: 99.45 mm
